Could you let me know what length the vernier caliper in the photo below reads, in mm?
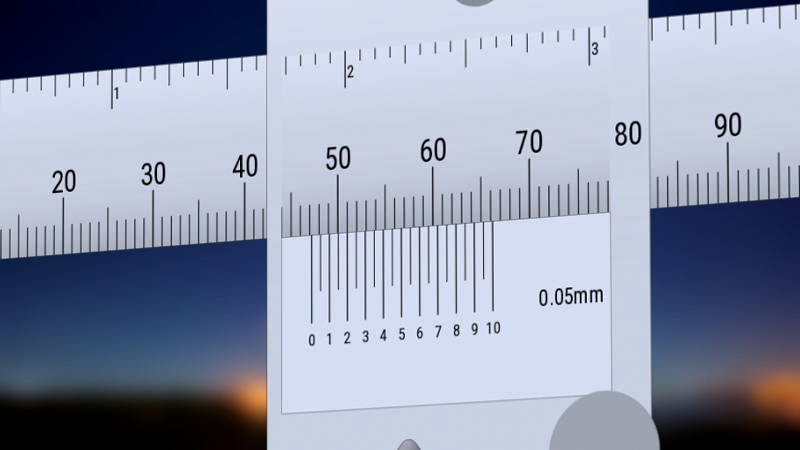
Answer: 47.2 mm
